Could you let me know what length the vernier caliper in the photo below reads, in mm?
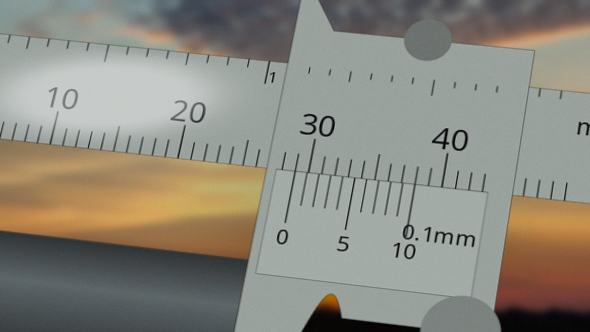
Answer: 29.0 mm
